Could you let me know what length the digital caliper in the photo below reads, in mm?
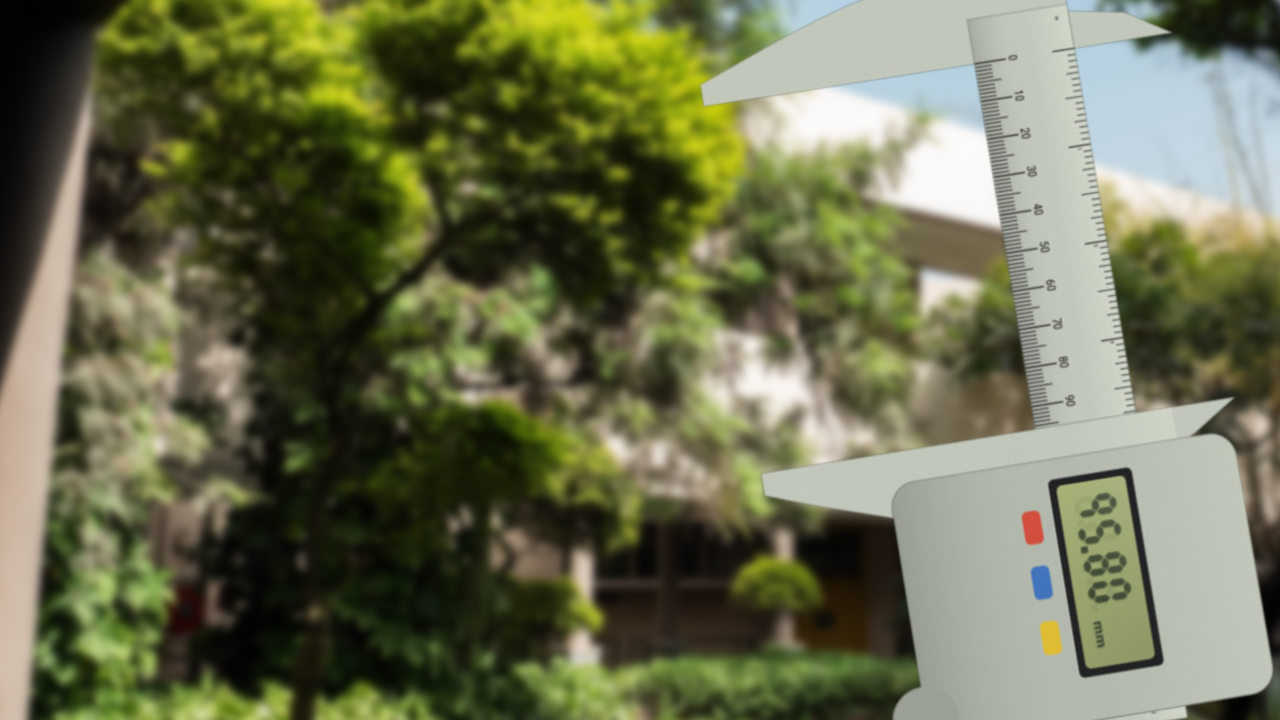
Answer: 95.80 mm
